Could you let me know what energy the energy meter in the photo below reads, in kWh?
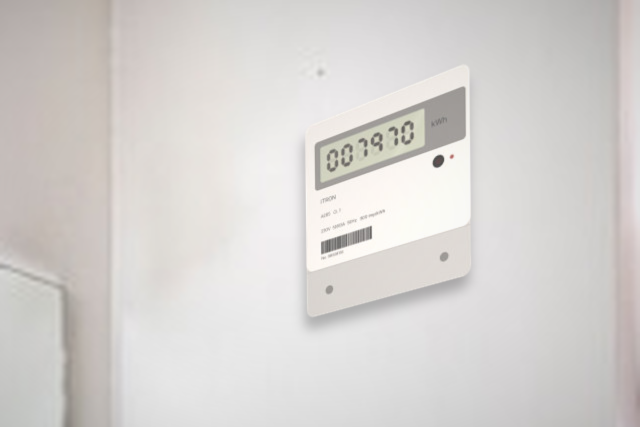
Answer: 7970 kWh
